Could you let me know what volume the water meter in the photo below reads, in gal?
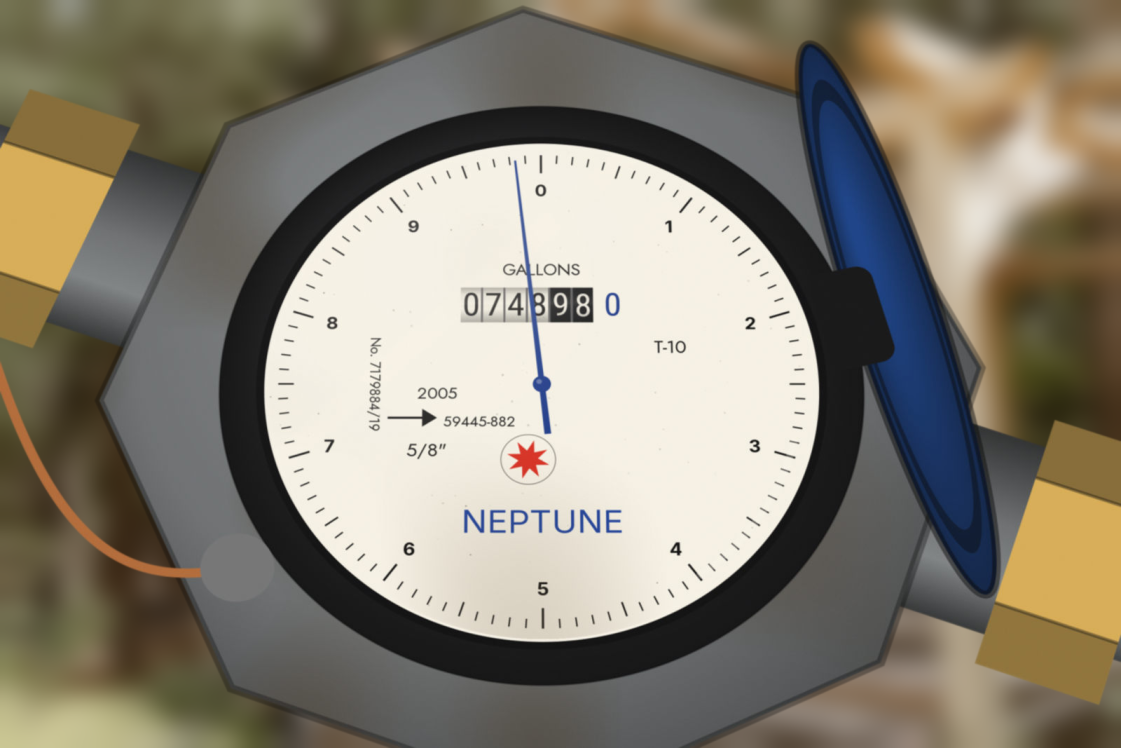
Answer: 748979.8 gal
